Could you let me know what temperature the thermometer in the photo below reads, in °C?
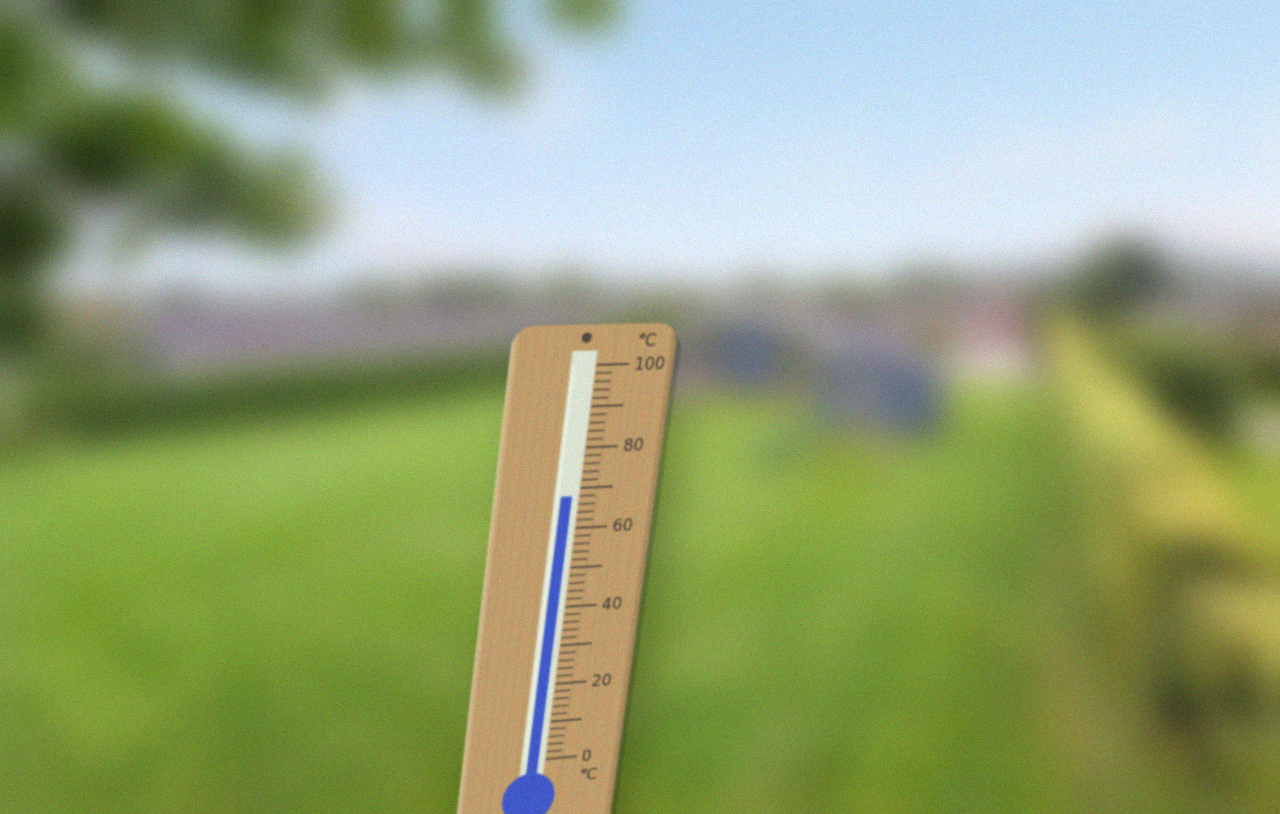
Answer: 68 °C
